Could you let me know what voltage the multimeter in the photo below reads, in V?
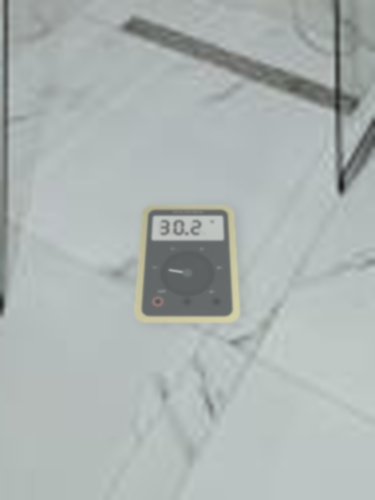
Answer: 30.2 V
